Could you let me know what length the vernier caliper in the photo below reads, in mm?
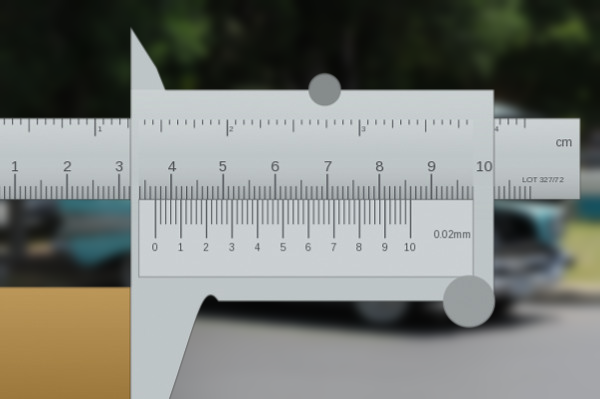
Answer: 37.0 mm
